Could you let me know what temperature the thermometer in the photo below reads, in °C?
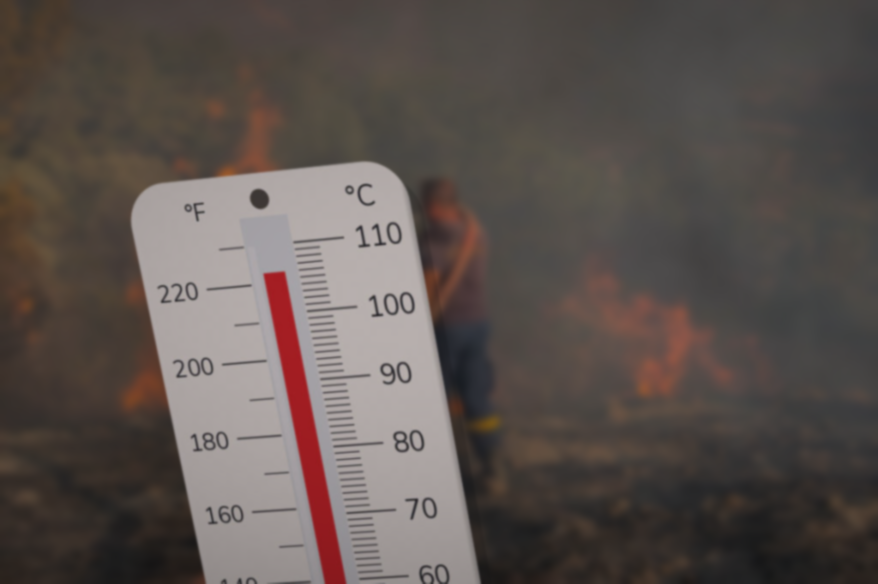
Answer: 106 °C
